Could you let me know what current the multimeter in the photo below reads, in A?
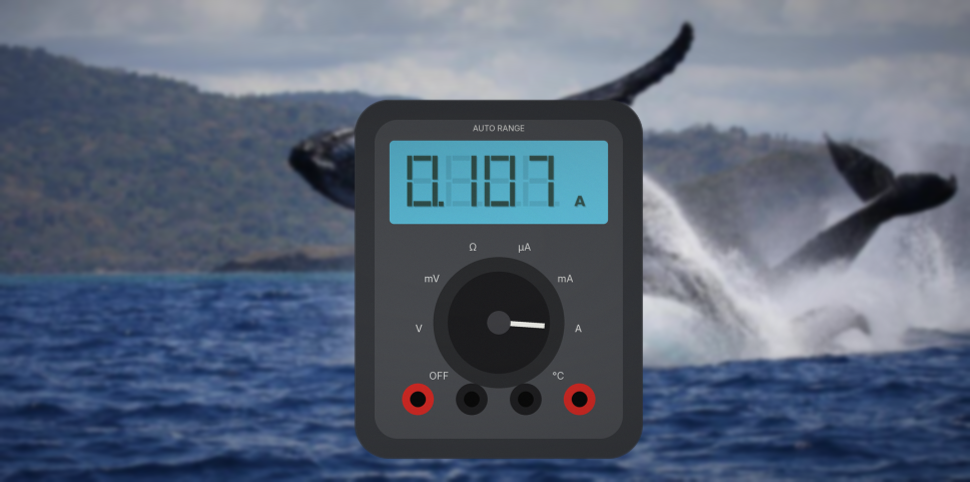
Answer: 0.107 A
